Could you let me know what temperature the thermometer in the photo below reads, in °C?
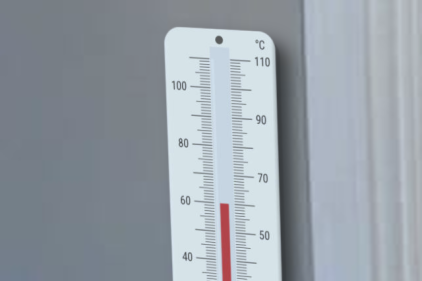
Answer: 60 °C
